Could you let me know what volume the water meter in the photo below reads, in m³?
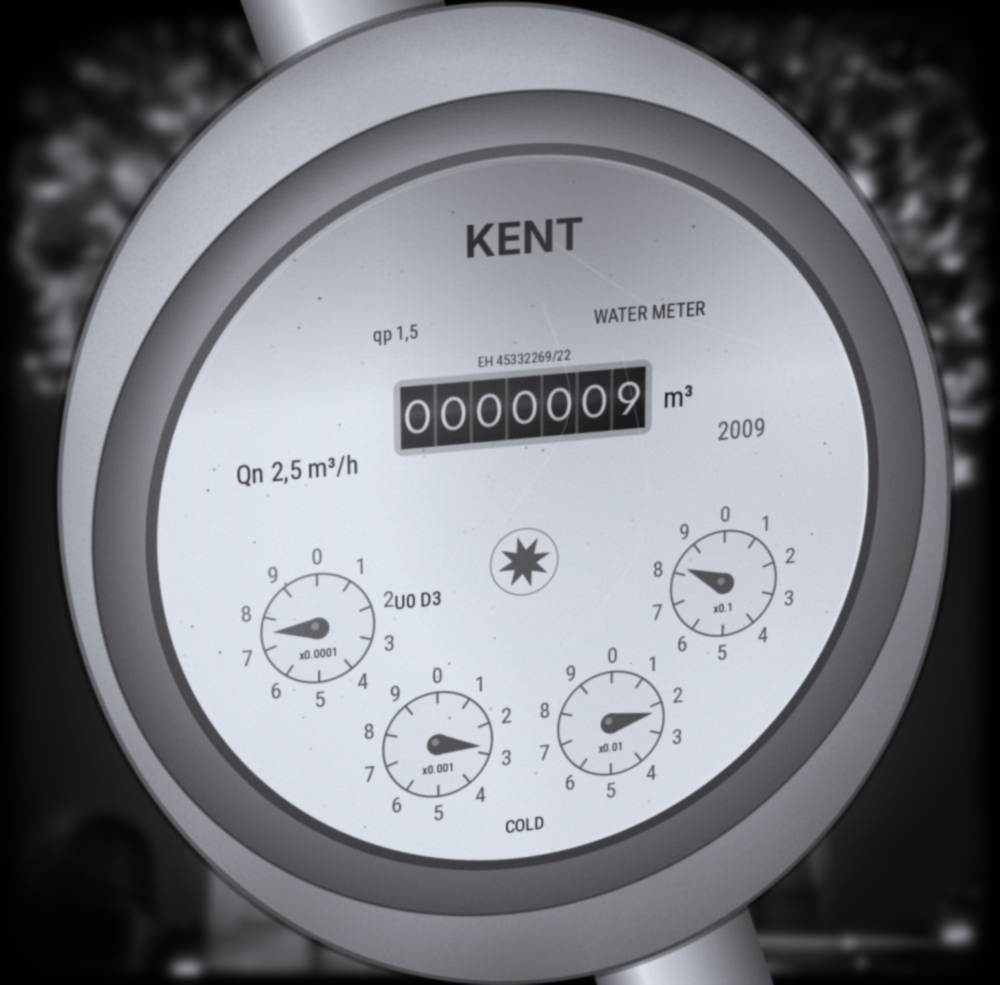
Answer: 9.8227 m³
